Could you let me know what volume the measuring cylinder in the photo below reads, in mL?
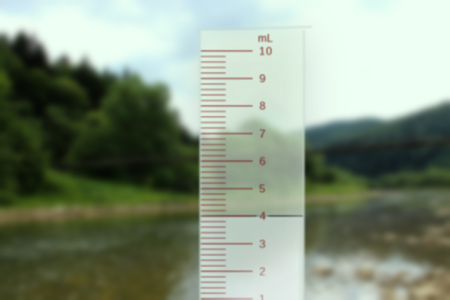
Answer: 4 mL
